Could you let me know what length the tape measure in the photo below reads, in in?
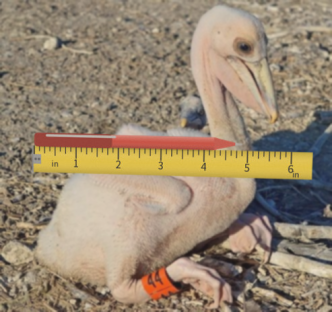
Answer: 4.875 in
